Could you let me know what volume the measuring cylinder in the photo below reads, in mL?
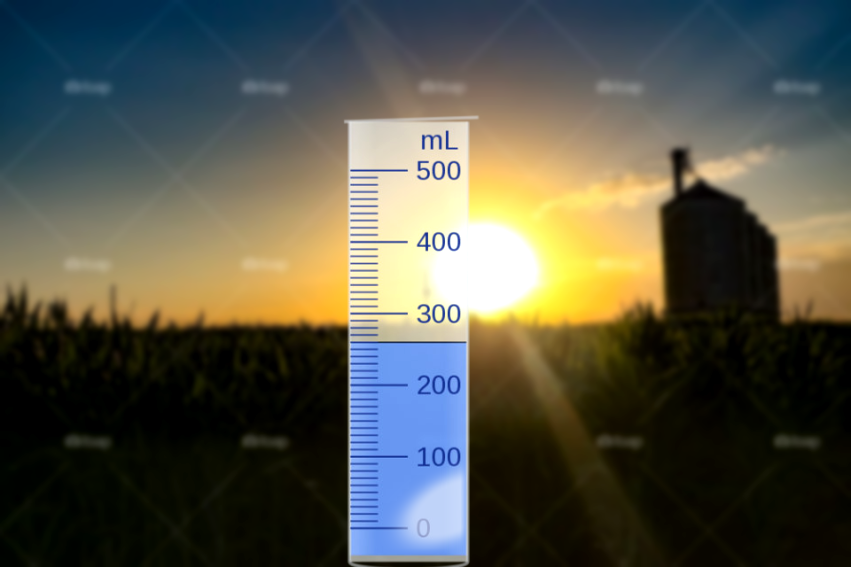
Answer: 260 mL
